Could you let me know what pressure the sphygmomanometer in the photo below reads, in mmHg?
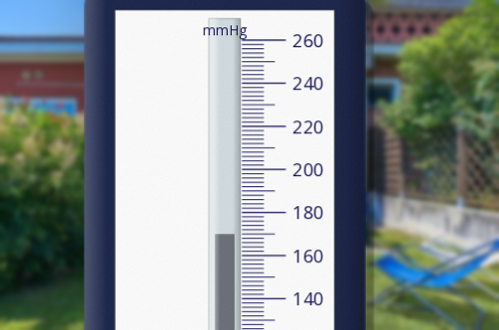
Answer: 170 mmHg
